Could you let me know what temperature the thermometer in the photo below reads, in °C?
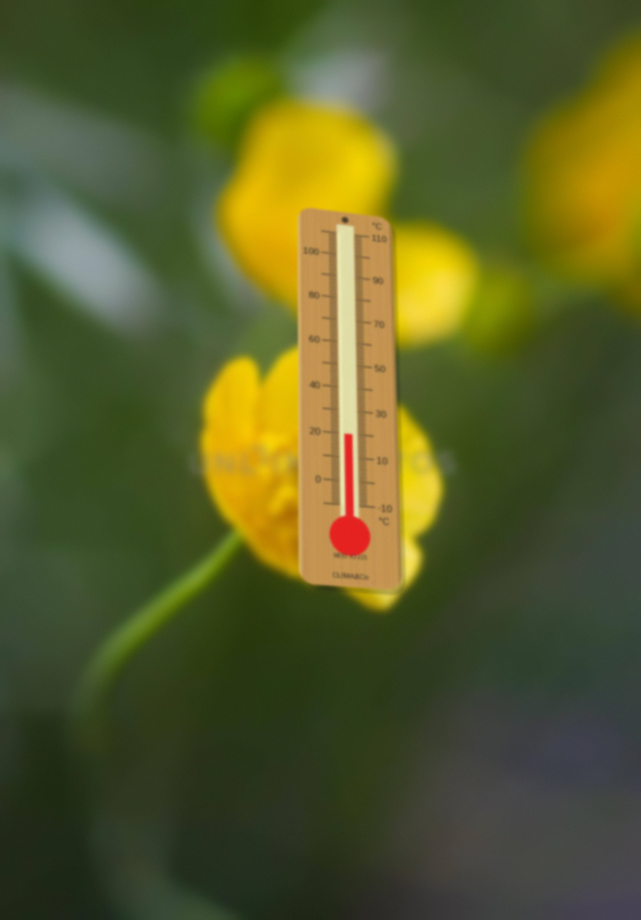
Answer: 20 °C
